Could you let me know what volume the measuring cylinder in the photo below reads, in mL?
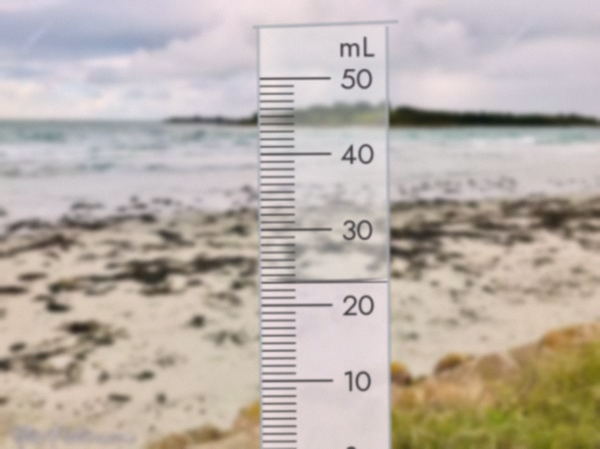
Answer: 23 mL
